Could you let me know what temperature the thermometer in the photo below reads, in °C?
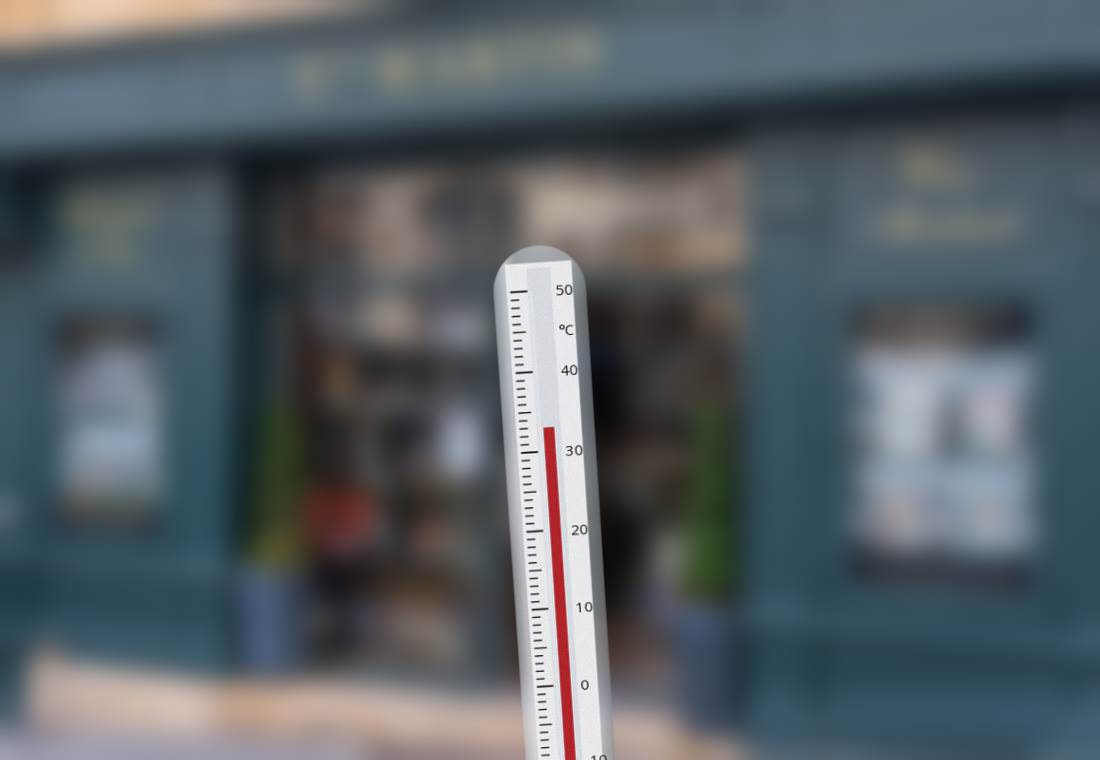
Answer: 33 °C
